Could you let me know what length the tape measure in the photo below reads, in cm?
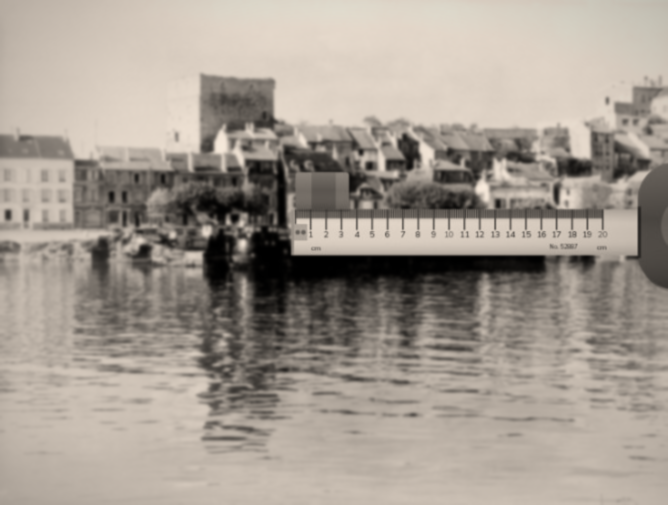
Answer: 3.5 cm
